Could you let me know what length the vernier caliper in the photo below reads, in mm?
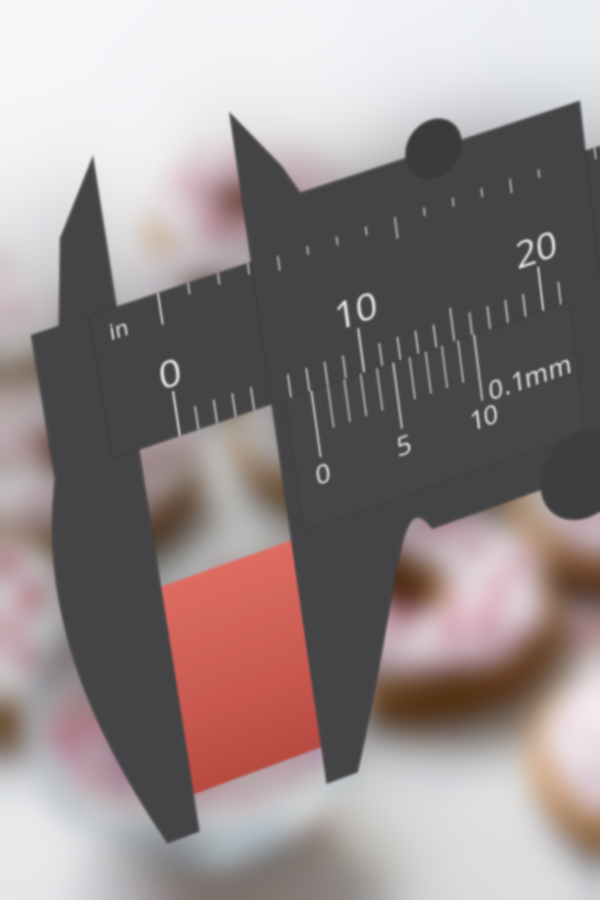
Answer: 7.1 mm
